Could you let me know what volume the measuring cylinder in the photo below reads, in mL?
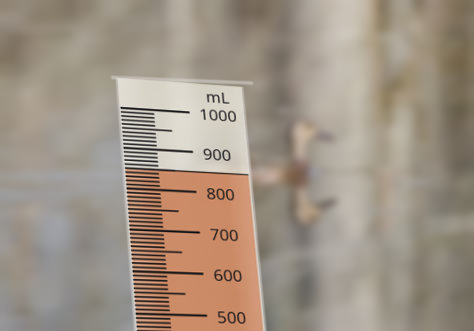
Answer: 850 mL
